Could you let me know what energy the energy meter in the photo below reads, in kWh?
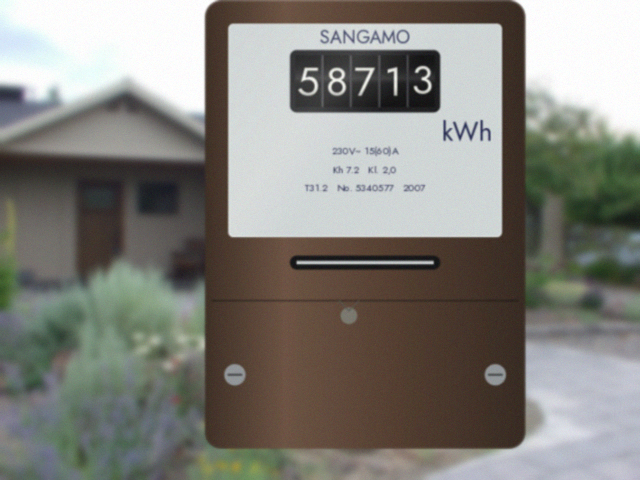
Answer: 58713 kWh
